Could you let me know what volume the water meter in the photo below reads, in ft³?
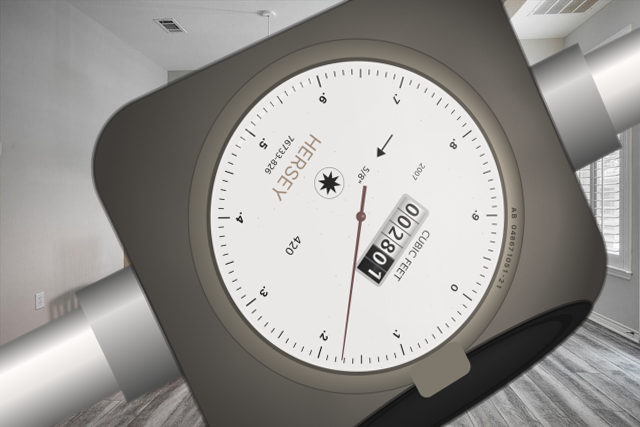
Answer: 2801.17 ft³
